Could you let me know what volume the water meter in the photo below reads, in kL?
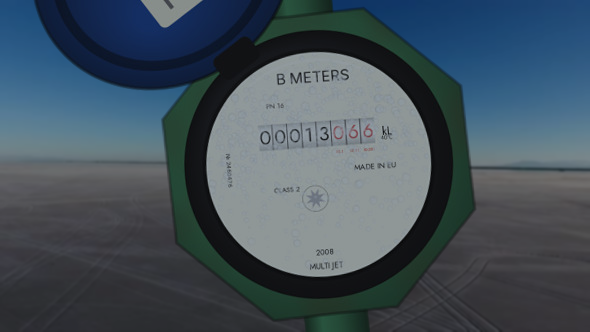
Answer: 13.066 kL
